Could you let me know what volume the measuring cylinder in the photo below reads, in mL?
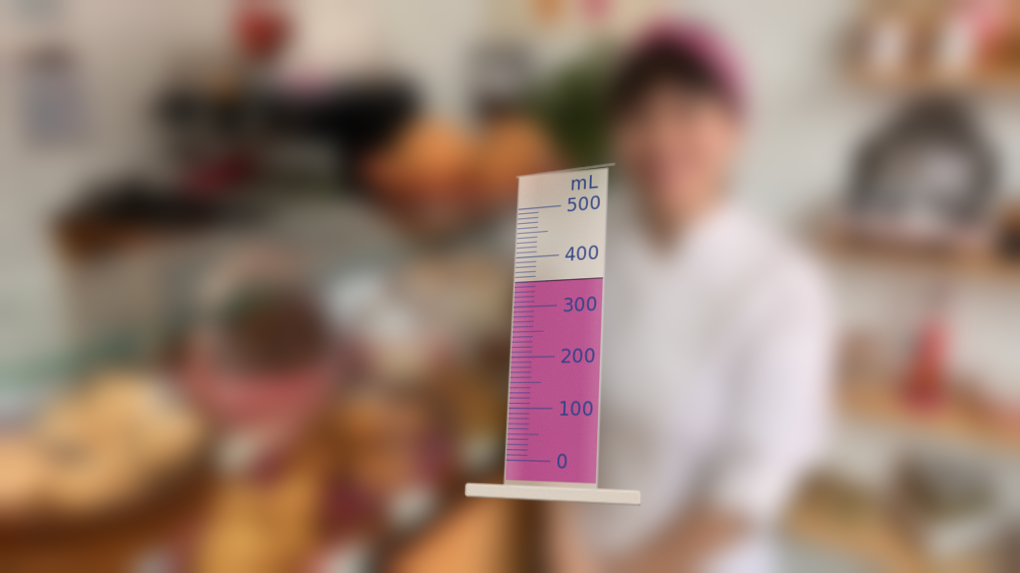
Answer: 350 mL
